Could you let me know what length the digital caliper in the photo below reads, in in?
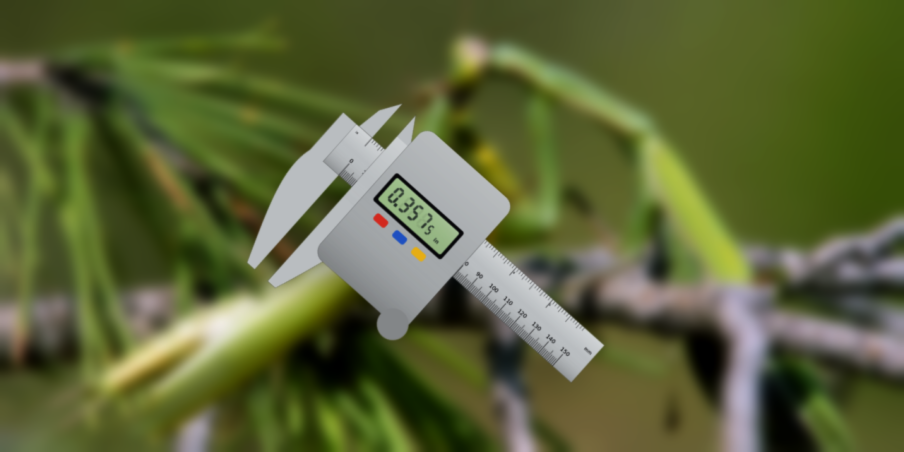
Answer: 0.3575 in
